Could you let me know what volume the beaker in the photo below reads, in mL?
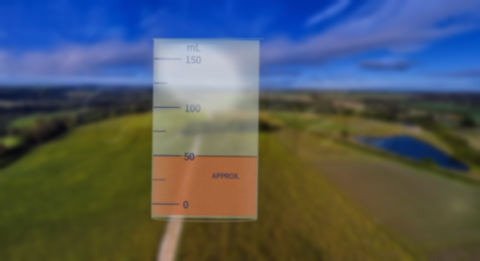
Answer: 50 mL
